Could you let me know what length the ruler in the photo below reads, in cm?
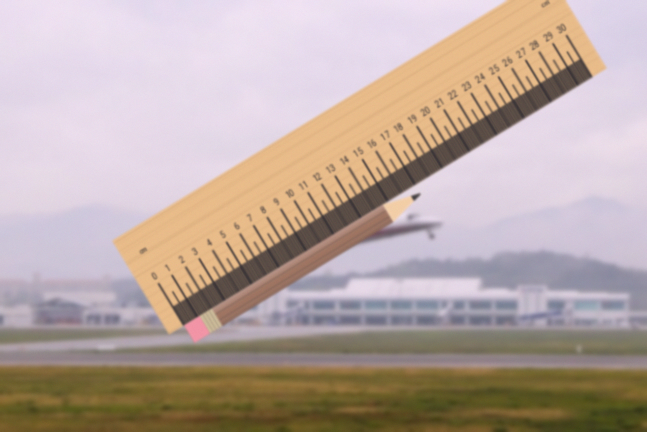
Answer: 17 cm
